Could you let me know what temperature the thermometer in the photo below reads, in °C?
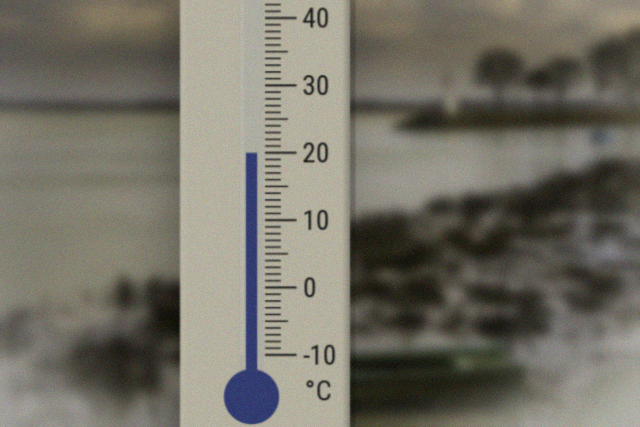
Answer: 20 °C
